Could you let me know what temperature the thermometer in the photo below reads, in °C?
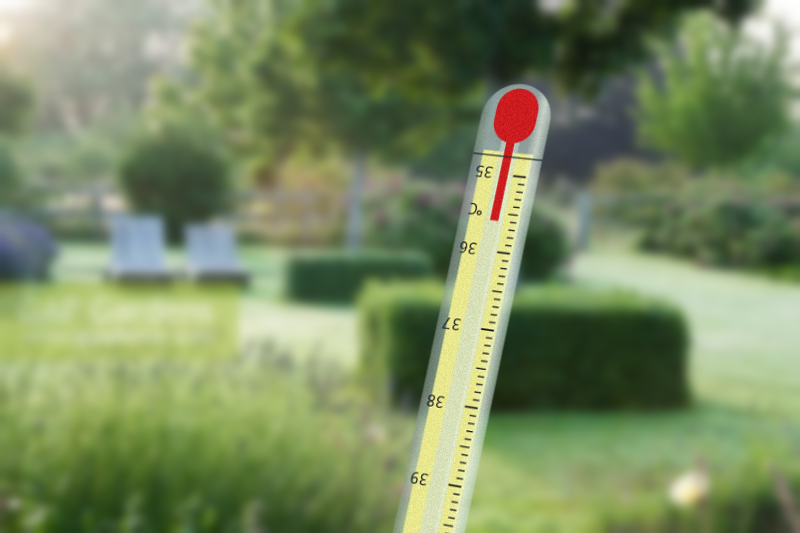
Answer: 35.6 °C
